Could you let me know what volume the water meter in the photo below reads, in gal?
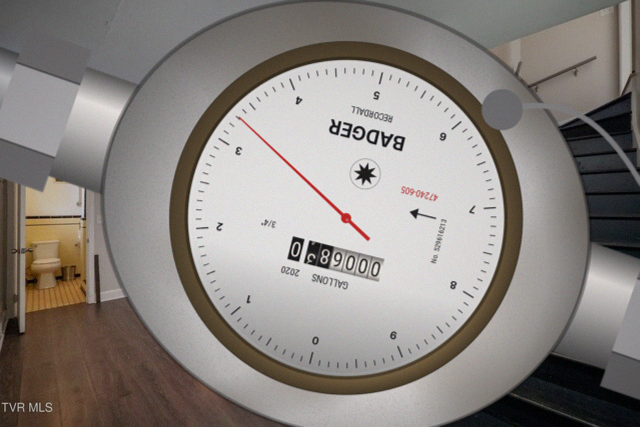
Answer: 6833.3 gal
